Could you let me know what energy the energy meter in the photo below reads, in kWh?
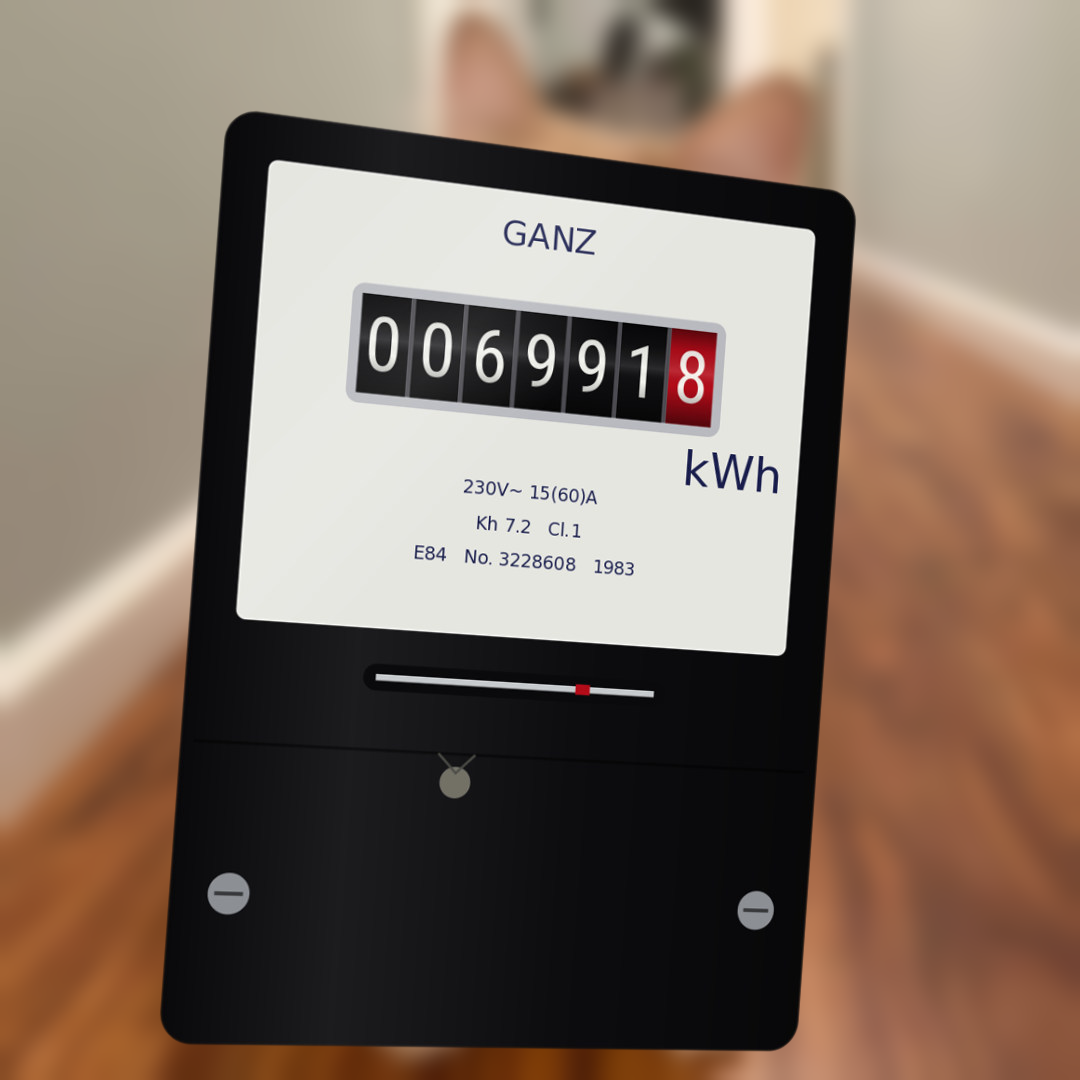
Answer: 6991.8 kWh
